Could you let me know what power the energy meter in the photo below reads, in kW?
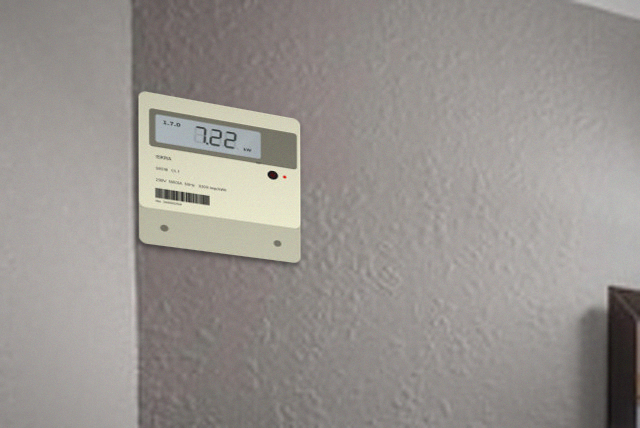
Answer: 7.22 kW
